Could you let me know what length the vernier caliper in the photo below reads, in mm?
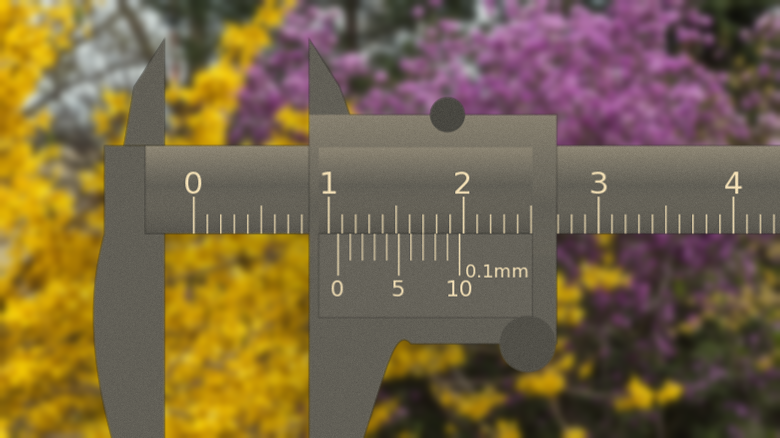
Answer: 10.7 mm
